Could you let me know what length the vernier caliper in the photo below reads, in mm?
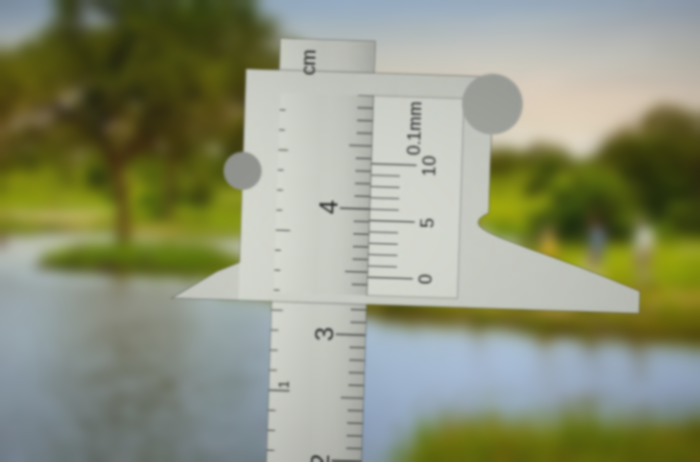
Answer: 34.6 mm
